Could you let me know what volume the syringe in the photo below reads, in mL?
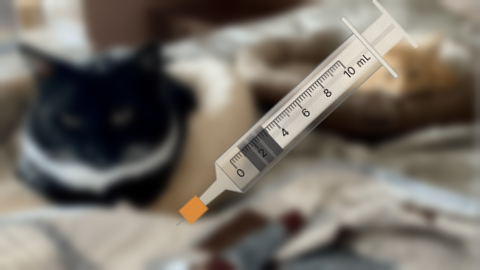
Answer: 1 mL
